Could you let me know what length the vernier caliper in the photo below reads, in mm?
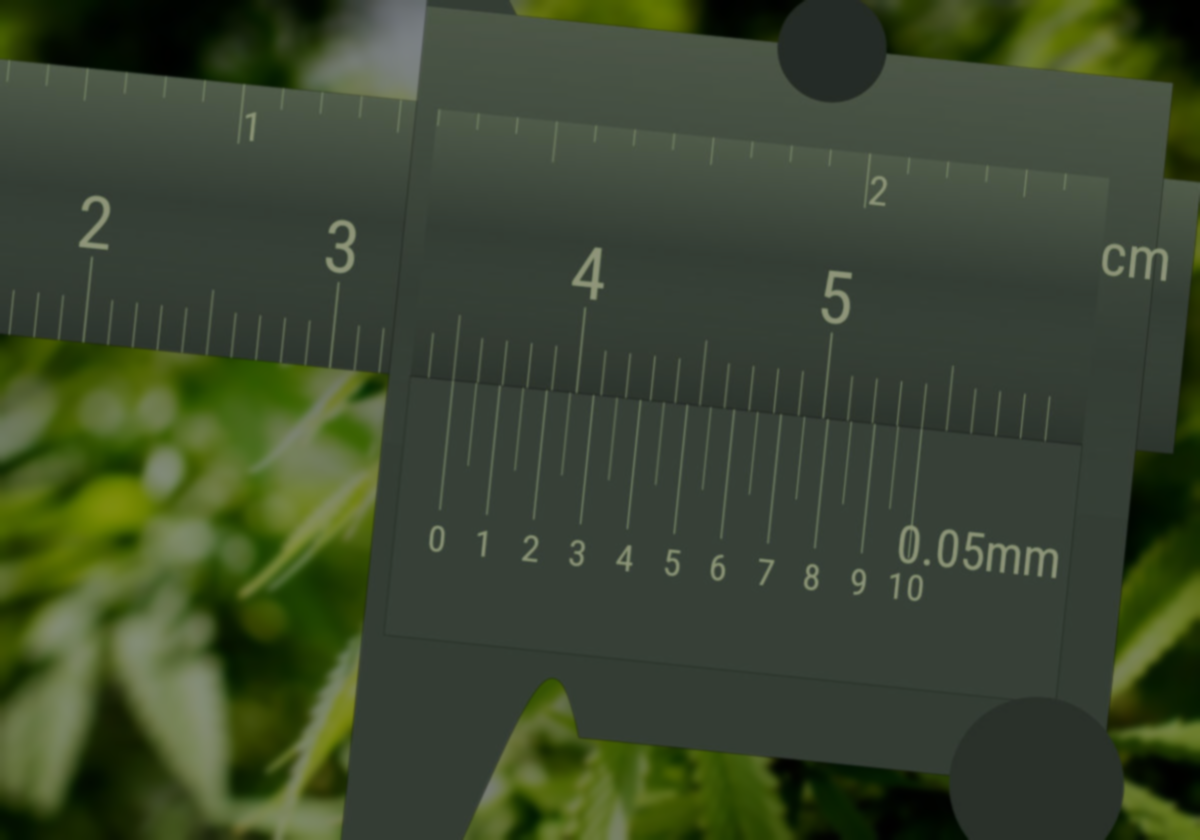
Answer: 35.0 mm
